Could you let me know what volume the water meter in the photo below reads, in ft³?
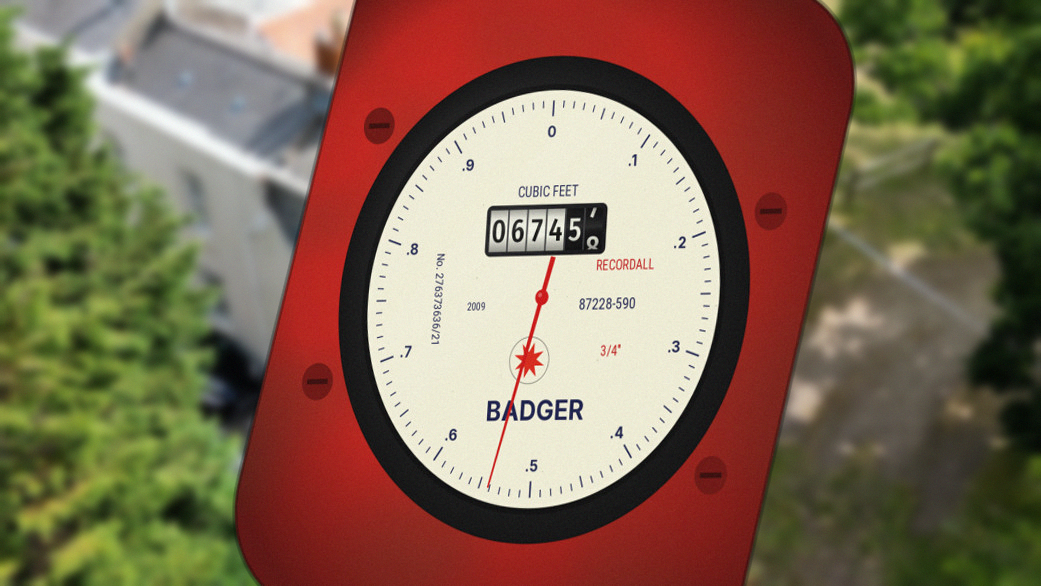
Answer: 67457.54 ft³
